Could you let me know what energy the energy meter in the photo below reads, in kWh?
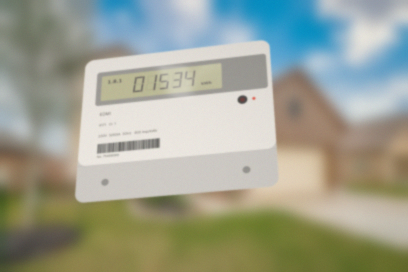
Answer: 1534 kWh
